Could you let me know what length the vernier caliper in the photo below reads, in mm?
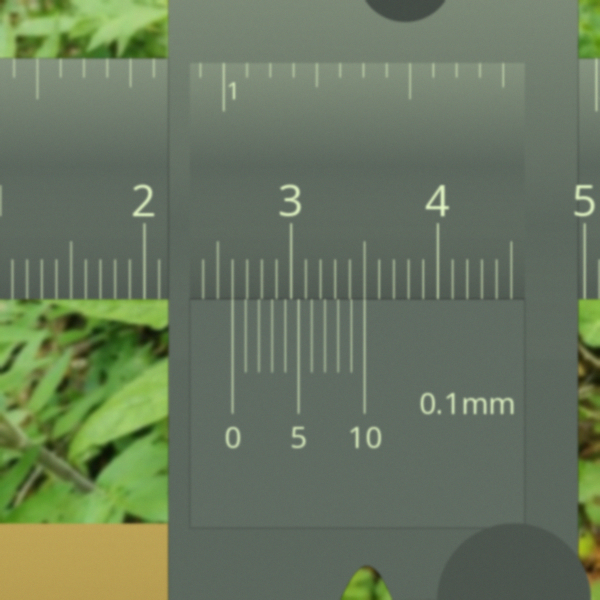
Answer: 26.0 mm
